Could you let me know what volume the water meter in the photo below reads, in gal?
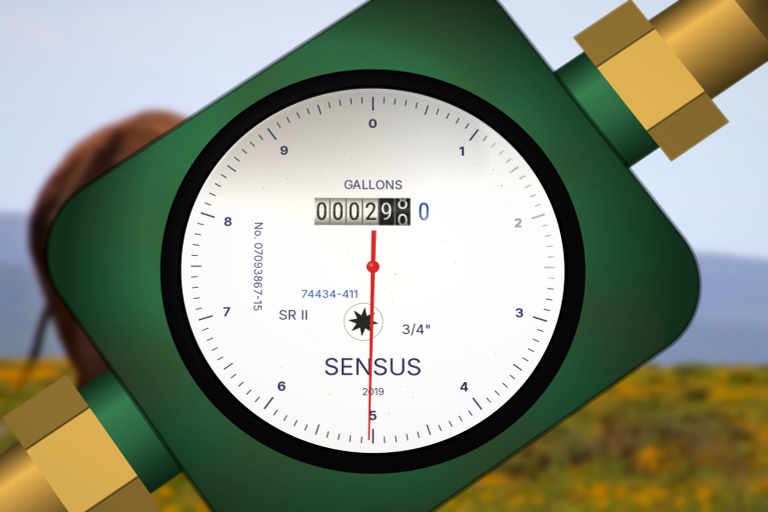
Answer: 2985.0 gal
